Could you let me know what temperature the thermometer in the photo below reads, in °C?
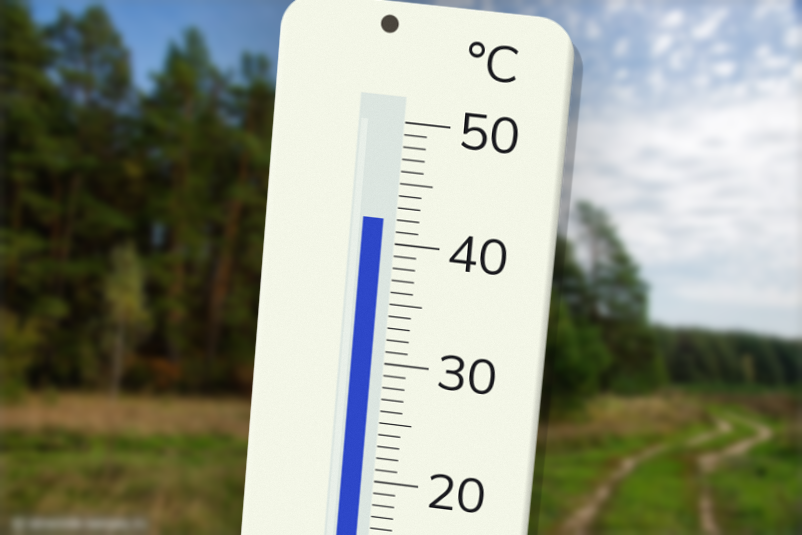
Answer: 42 °C
